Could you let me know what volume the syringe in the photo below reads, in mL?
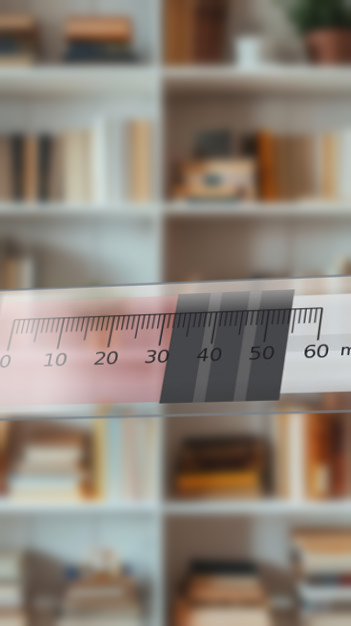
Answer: 32 mL
